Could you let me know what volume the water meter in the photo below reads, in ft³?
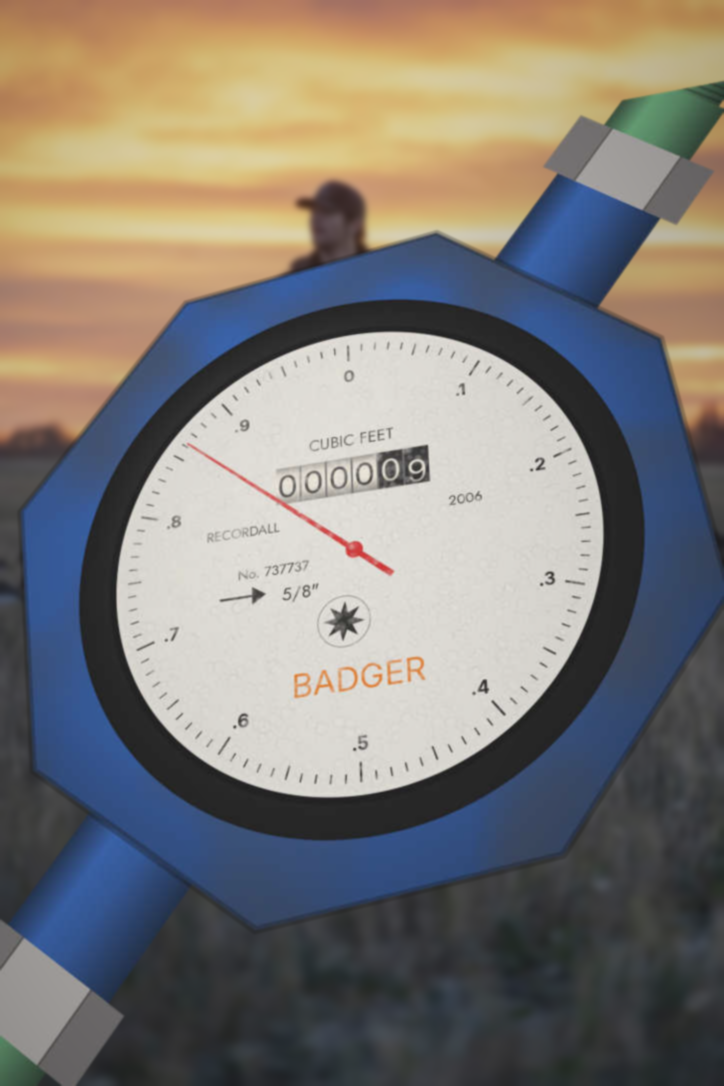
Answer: 8.86 ft³
